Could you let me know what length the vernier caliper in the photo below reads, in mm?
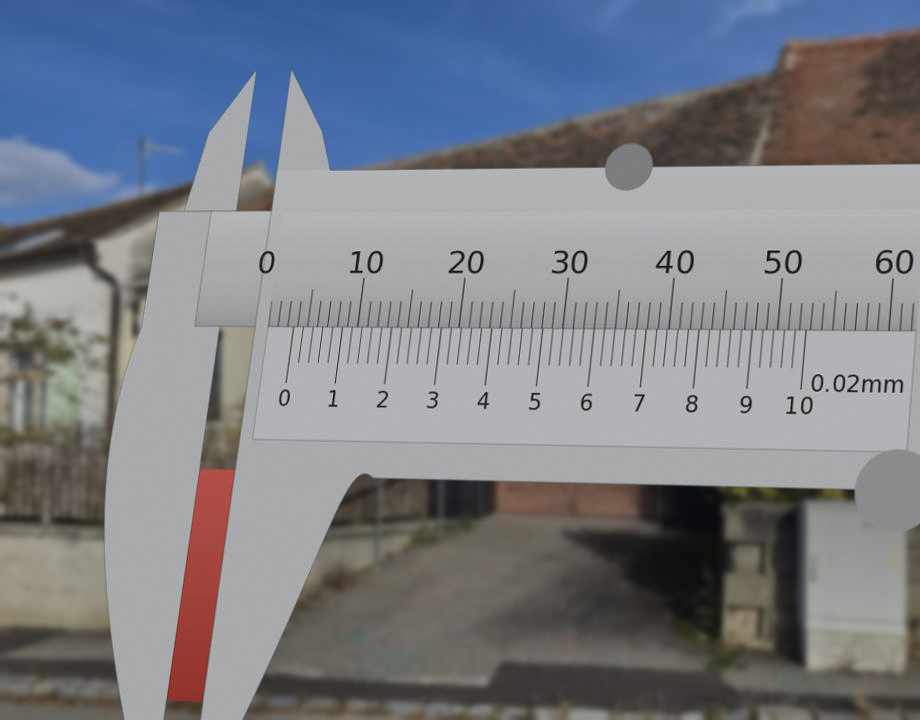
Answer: 3.6 mm
